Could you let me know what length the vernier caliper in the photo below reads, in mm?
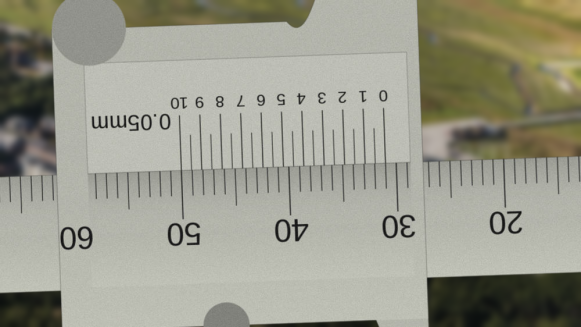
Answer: 31.0 mm
